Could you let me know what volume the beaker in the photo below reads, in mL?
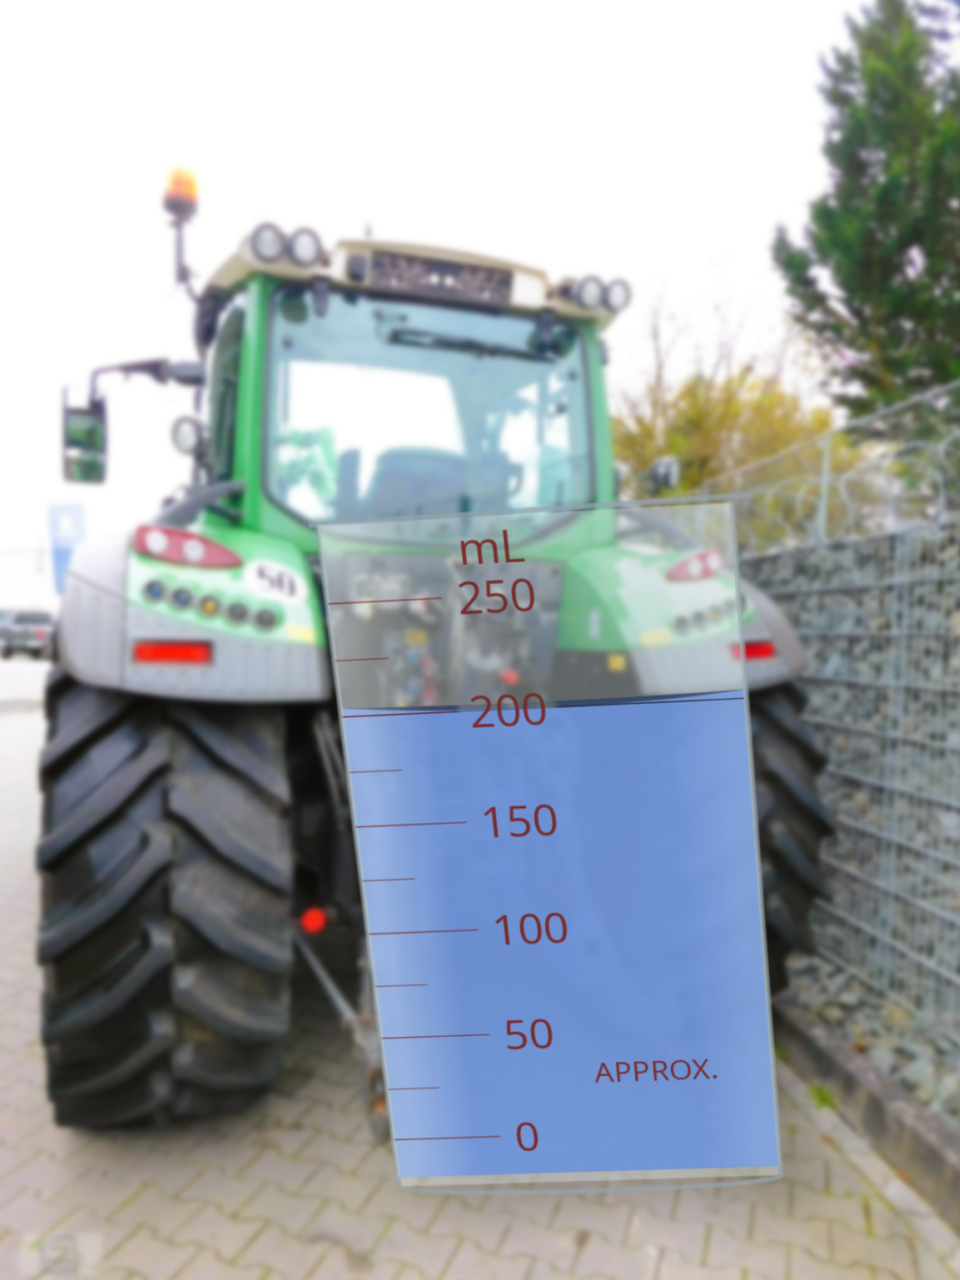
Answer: 200 mL
